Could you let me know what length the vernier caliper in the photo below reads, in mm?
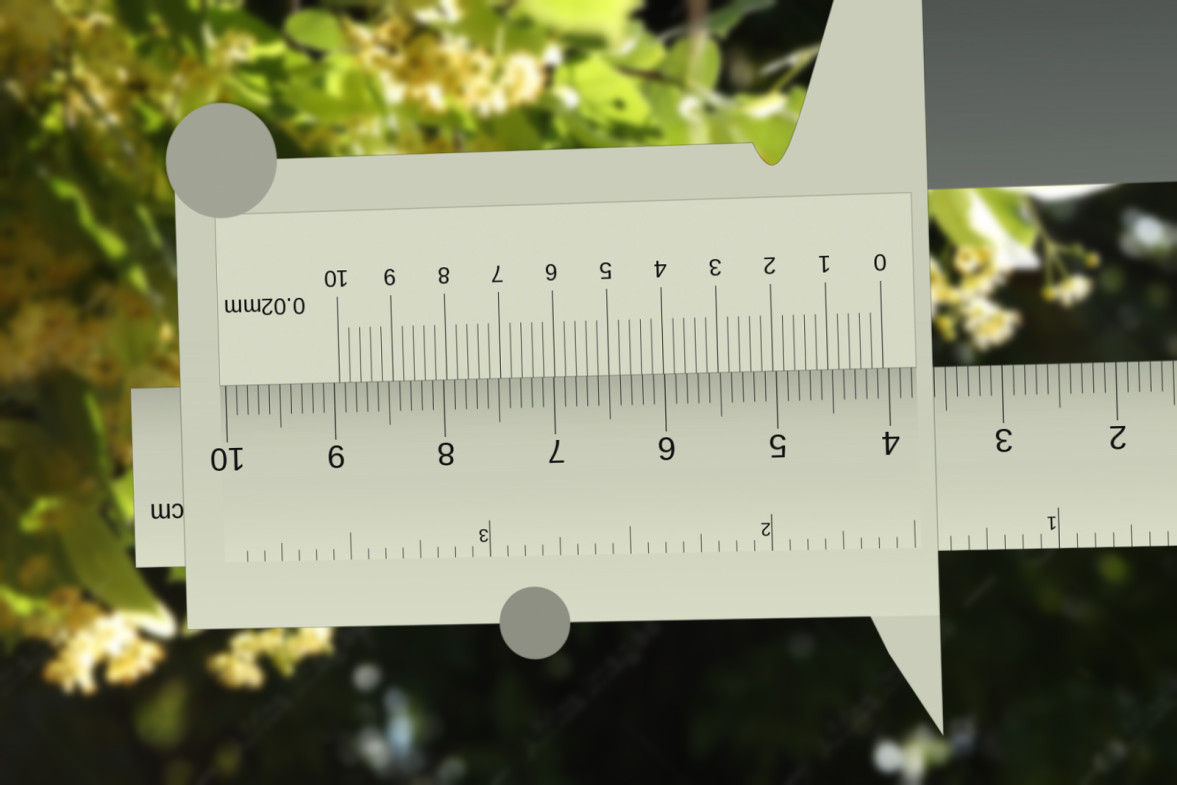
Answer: 40.5 mm
